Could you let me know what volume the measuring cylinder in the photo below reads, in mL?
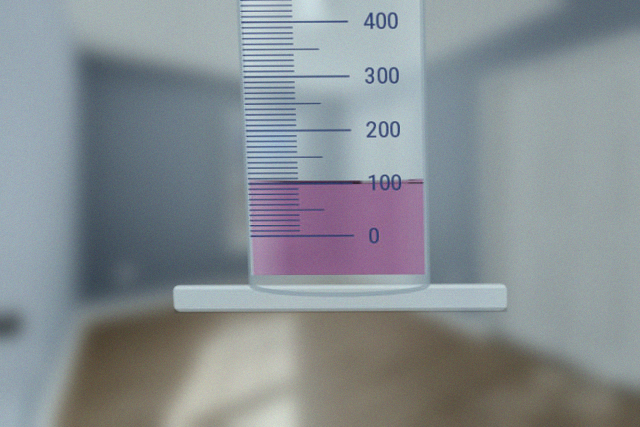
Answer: 100 mL
